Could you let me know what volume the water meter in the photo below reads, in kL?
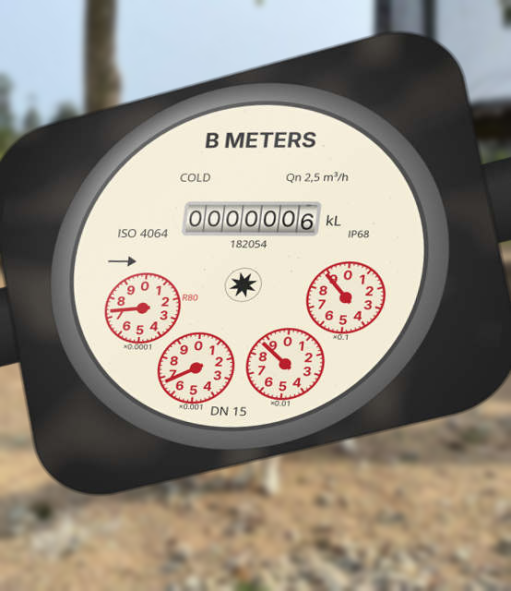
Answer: 5.8867 kL
